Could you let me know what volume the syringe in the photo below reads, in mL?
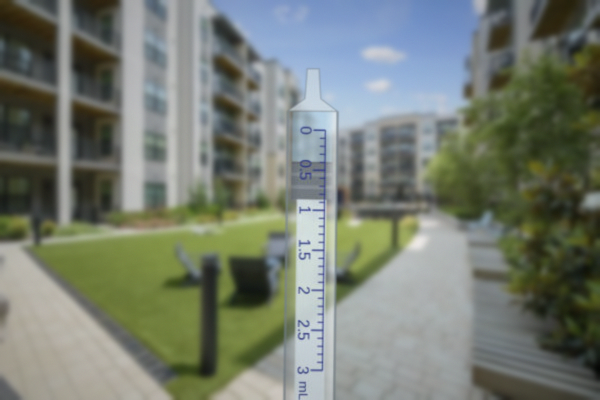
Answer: 0.4 mL
